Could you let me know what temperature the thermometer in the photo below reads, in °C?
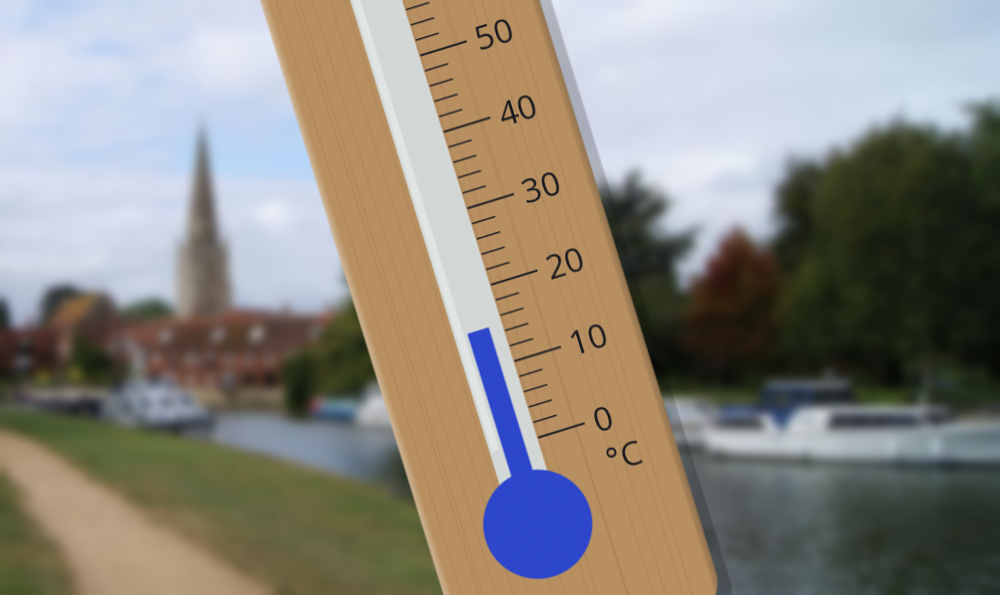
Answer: 15 °C
